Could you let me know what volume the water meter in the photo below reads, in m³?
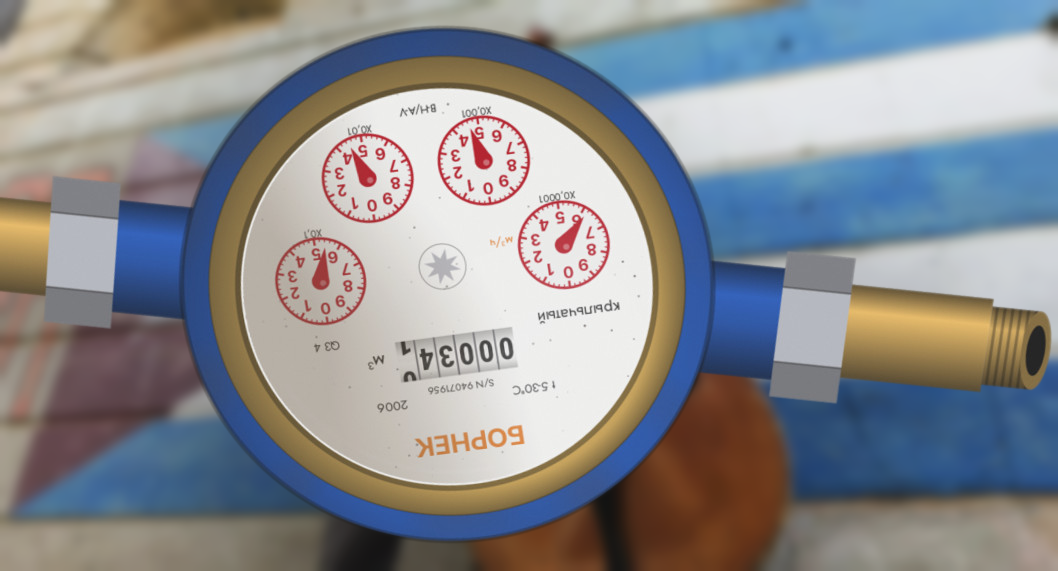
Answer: 340.5446 m³
